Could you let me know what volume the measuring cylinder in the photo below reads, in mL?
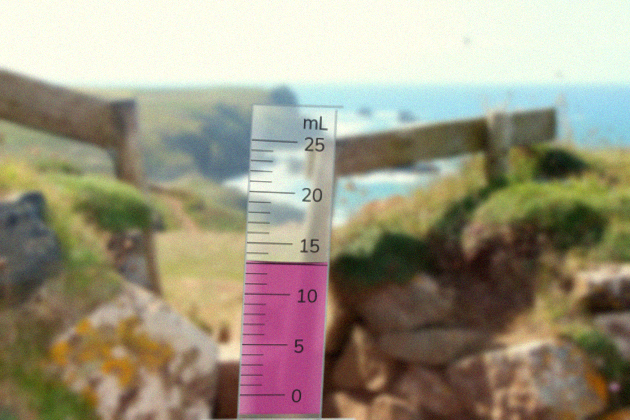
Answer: 13 mL
